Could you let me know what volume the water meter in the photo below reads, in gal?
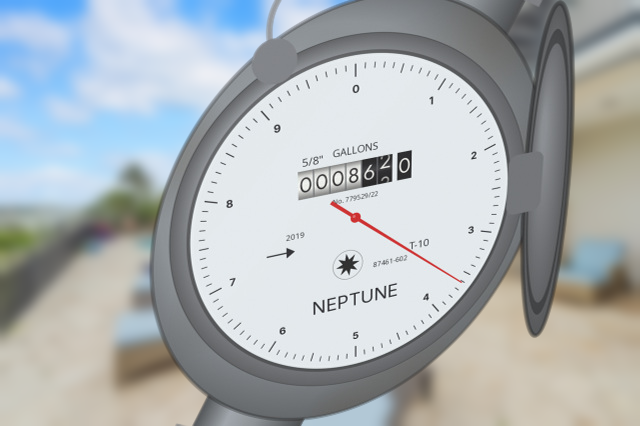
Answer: 8623.6 gal
